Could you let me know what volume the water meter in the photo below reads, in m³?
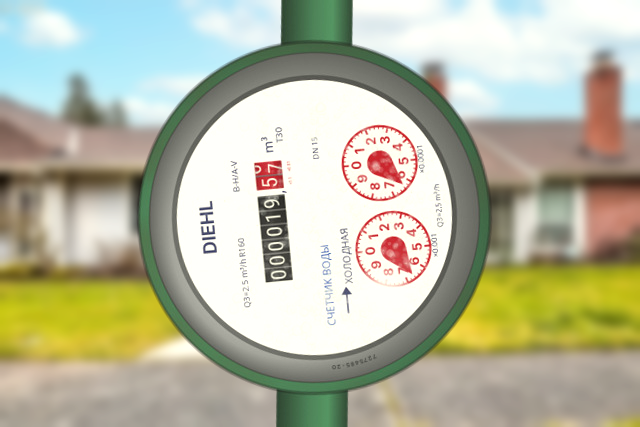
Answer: 19.5666 m³
